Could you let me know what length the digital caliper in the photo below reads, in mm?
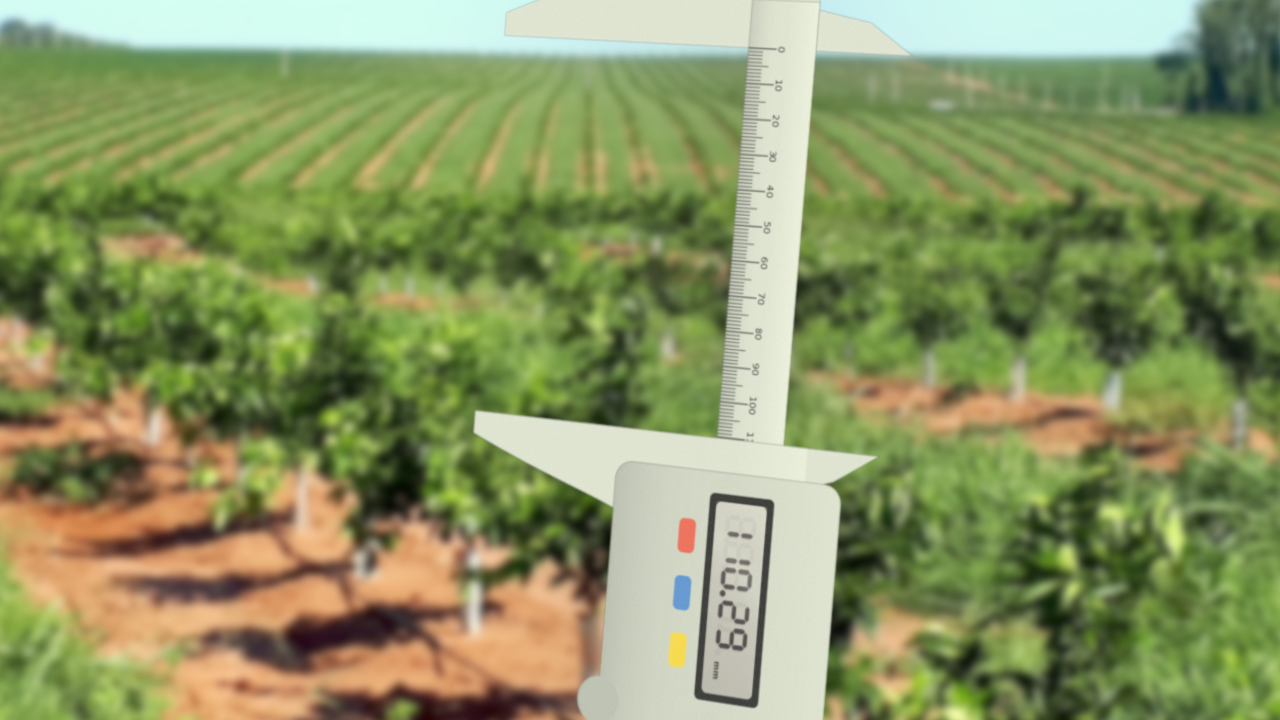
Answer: 110.29 mm
